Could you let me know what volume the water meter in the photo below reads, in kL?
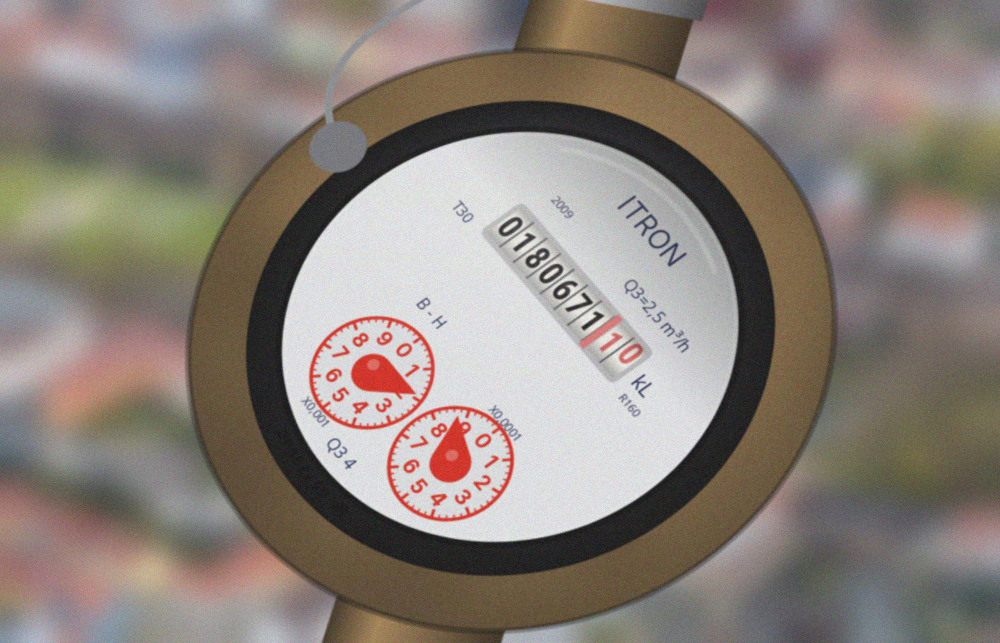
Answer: 180671.1018 kL
